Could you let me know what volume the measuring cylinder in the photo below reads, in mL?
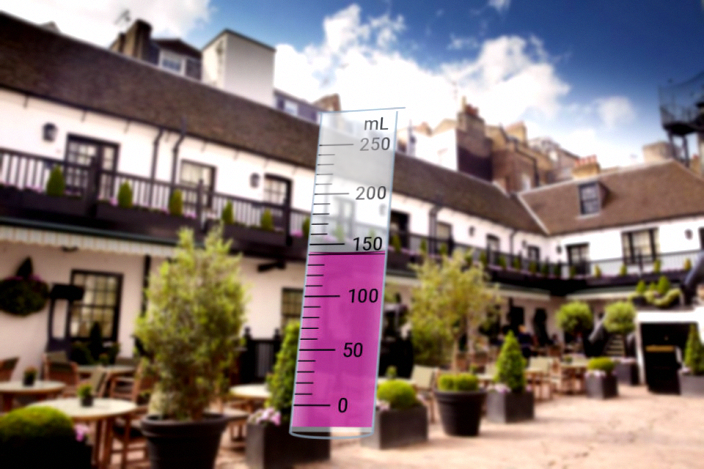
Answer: 140 mL
